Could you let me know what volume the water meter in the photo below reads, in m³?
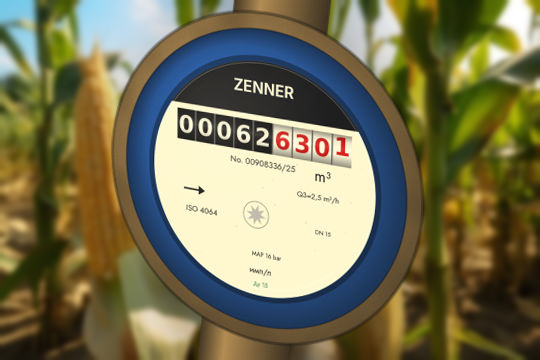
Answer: 62.6301 m³
